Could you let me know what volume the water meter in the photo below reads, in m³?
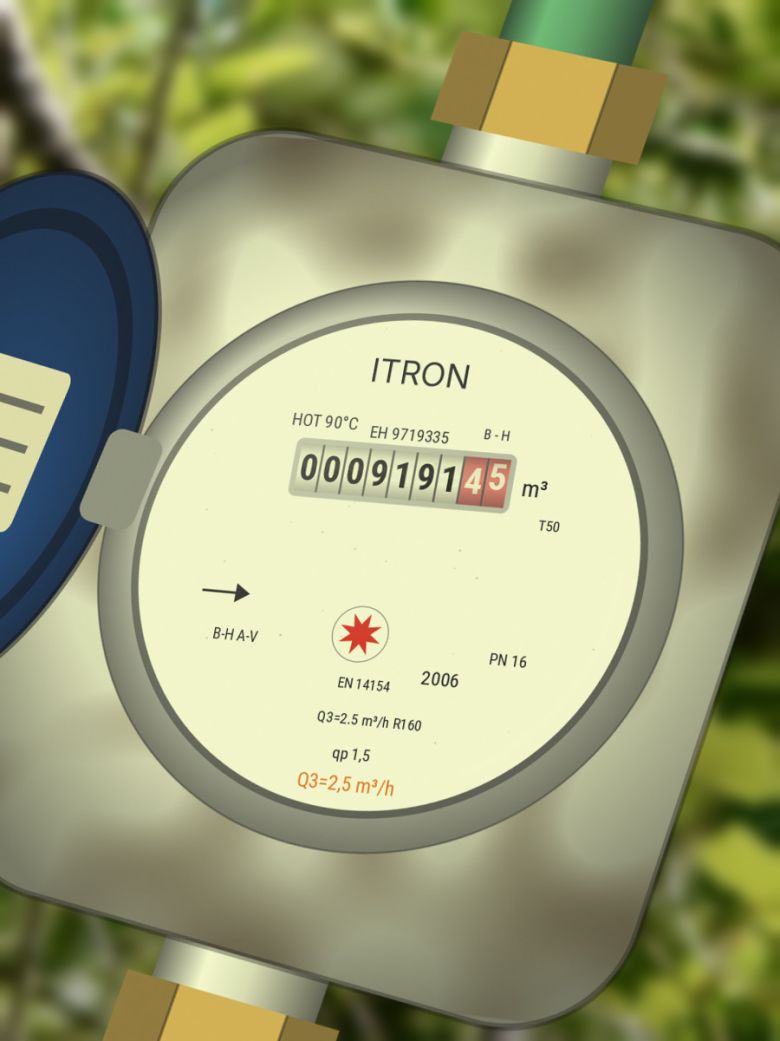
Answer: 9191.45 m³
